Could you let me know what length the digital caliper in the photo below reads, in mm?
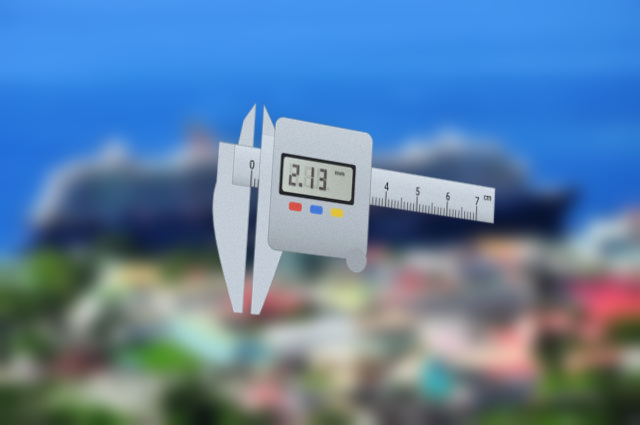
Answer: 2.13 mm
